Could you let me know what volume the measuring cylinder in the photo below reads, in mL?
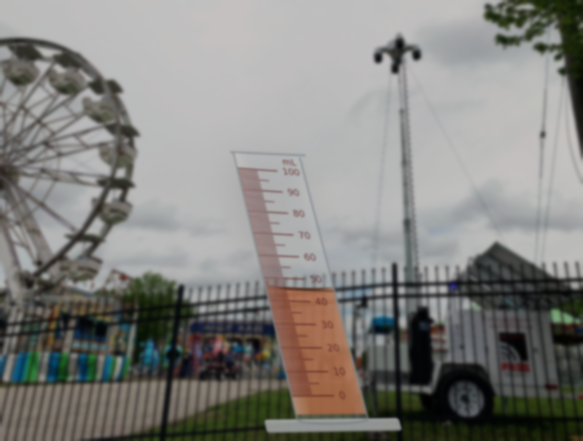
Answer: 45 mL
